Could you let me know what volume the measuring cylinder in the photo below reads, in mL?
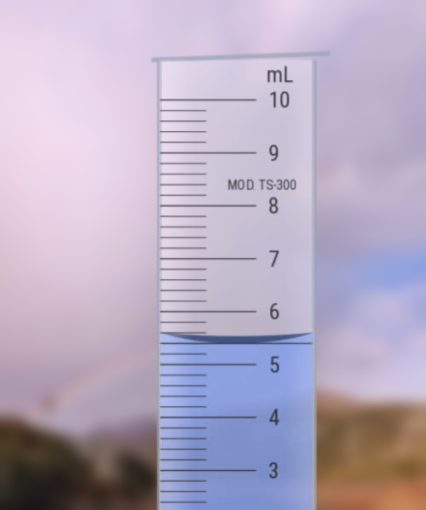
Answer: 5.4 mL
